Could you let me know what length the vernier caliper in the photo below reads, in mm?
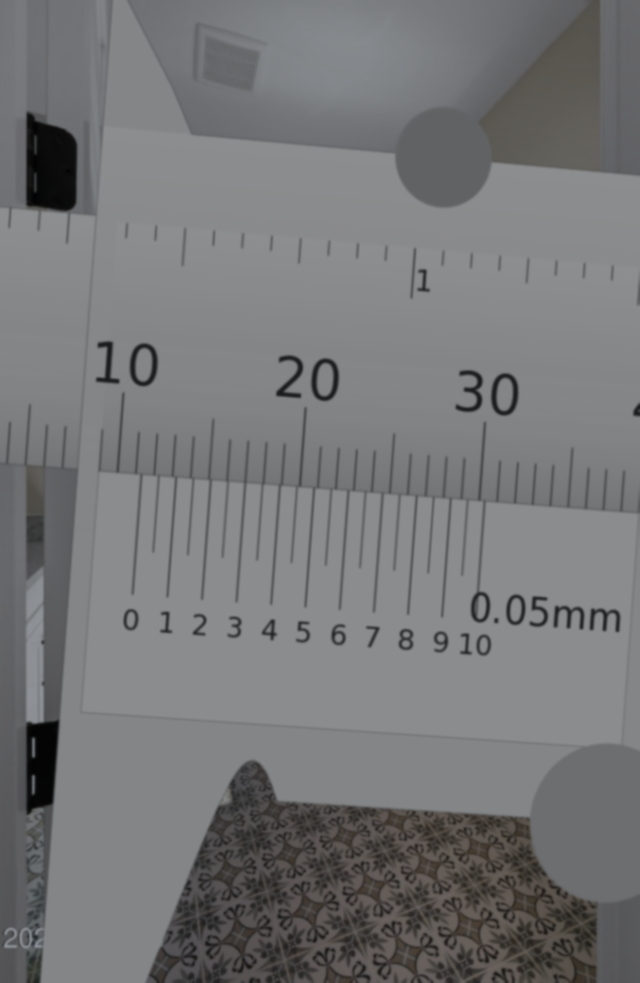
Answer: 11.3 mm
